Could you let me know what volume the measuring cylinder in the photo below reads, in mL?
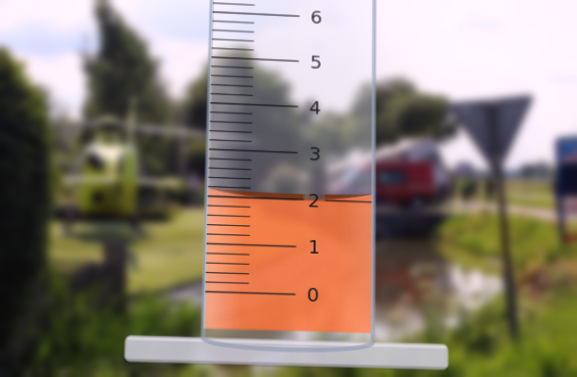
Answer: 2 mL
